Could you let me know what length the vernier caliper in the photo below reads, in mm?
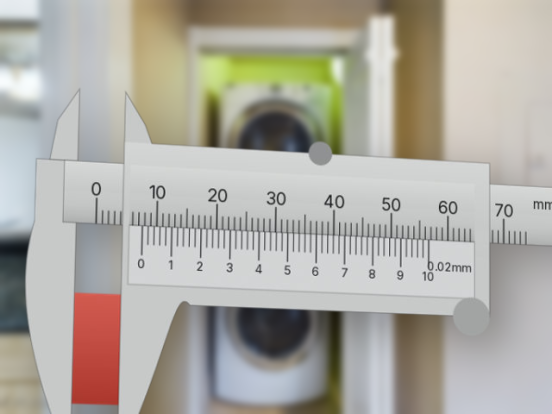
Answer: 7.6 mm
